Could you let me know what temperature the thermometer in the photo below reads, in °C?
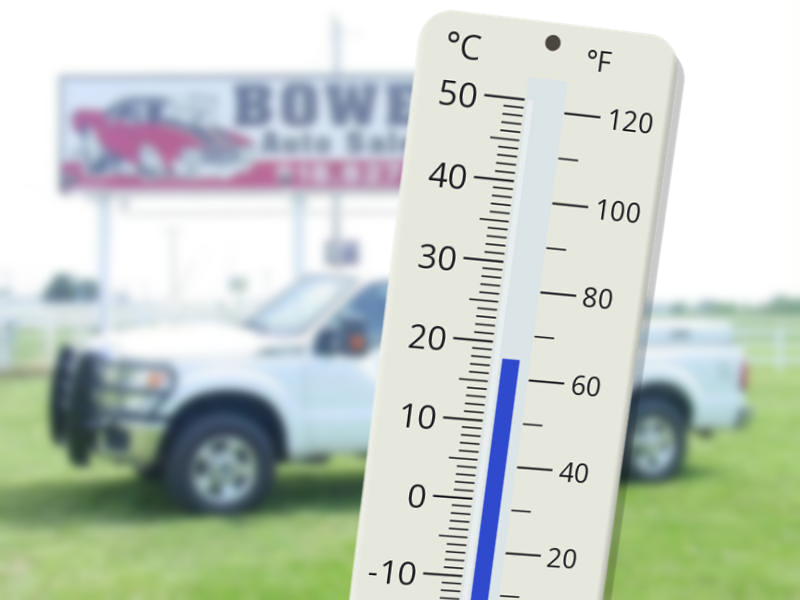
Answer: 18 °C
